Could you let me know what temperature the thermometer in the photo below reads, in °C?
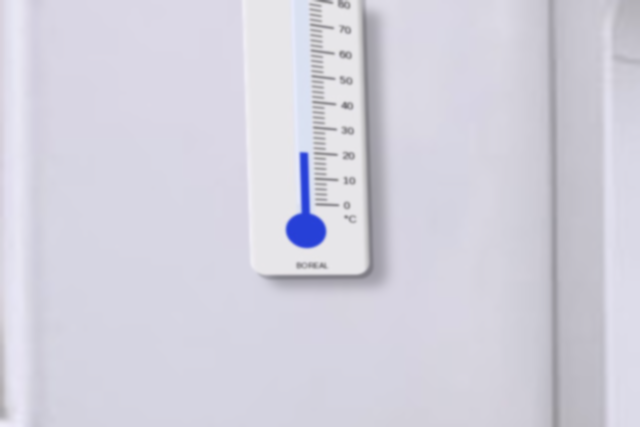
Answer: 20 °C
